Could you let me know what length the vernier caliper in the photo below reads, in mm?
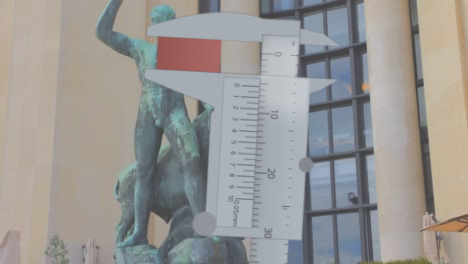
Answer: 5.5 mm
